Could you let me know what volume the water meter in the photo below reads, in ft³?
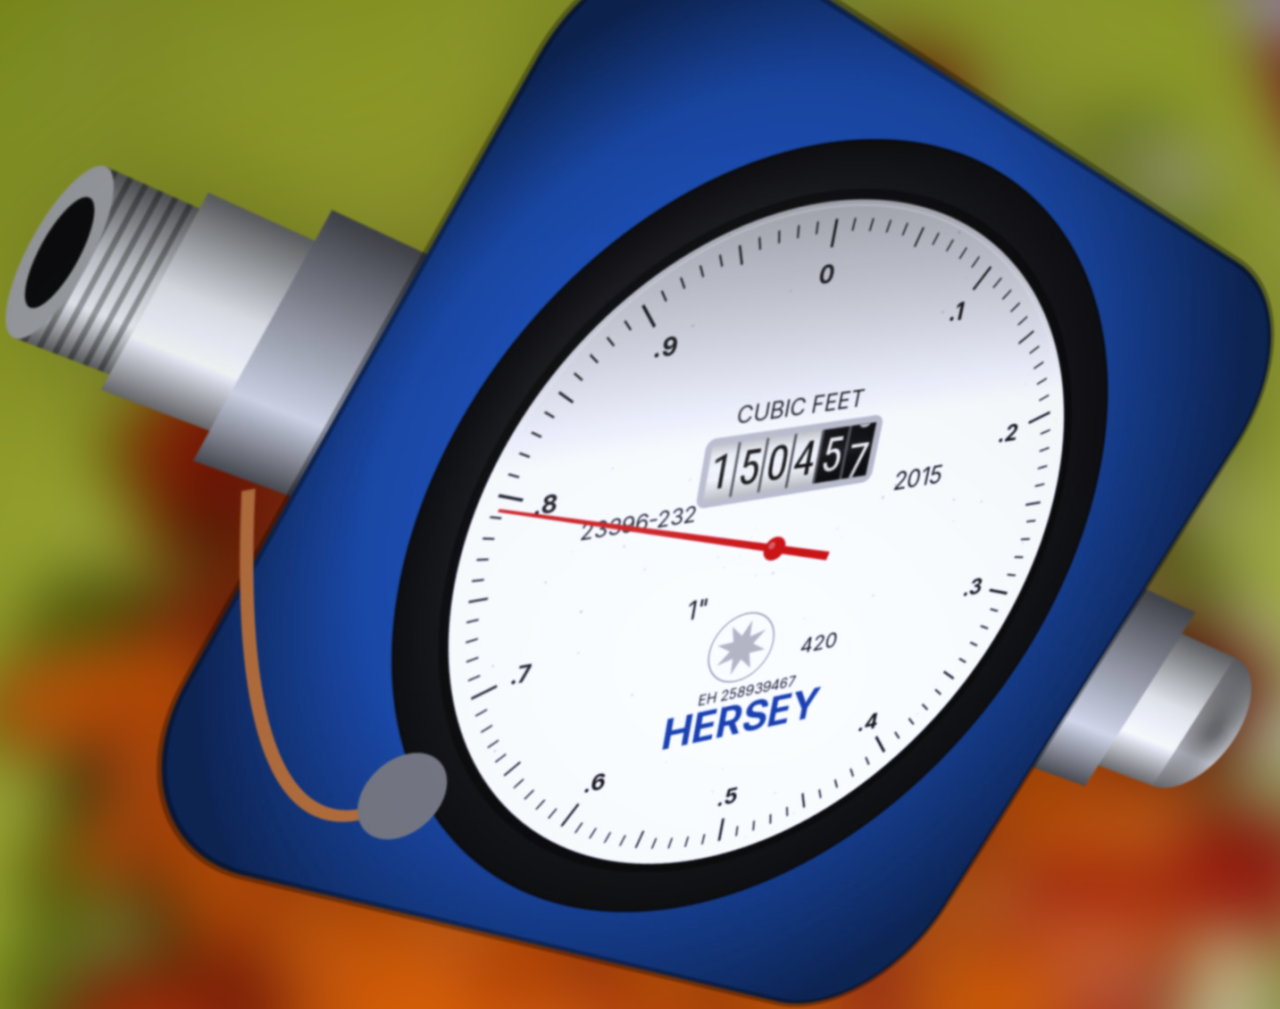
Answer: 150456.79 ft³
